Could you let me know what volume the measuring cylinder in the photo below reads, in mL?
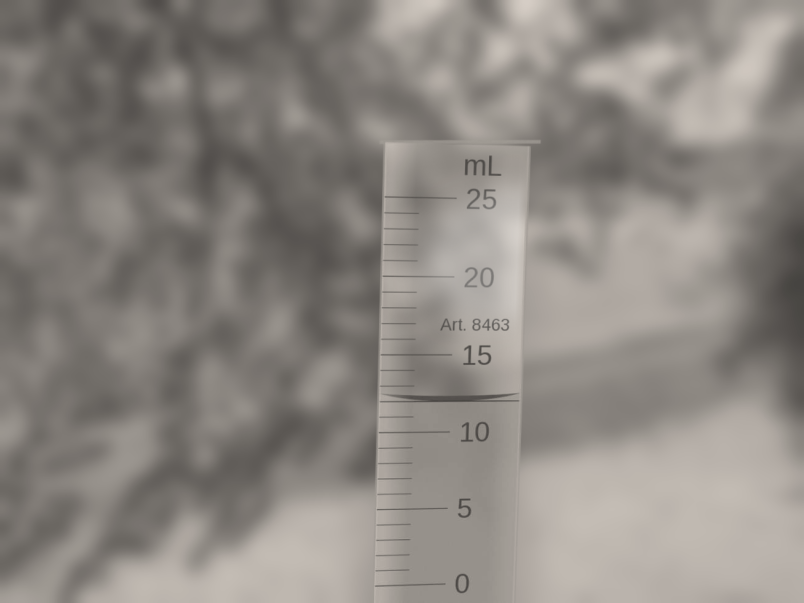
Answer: 12 mL
